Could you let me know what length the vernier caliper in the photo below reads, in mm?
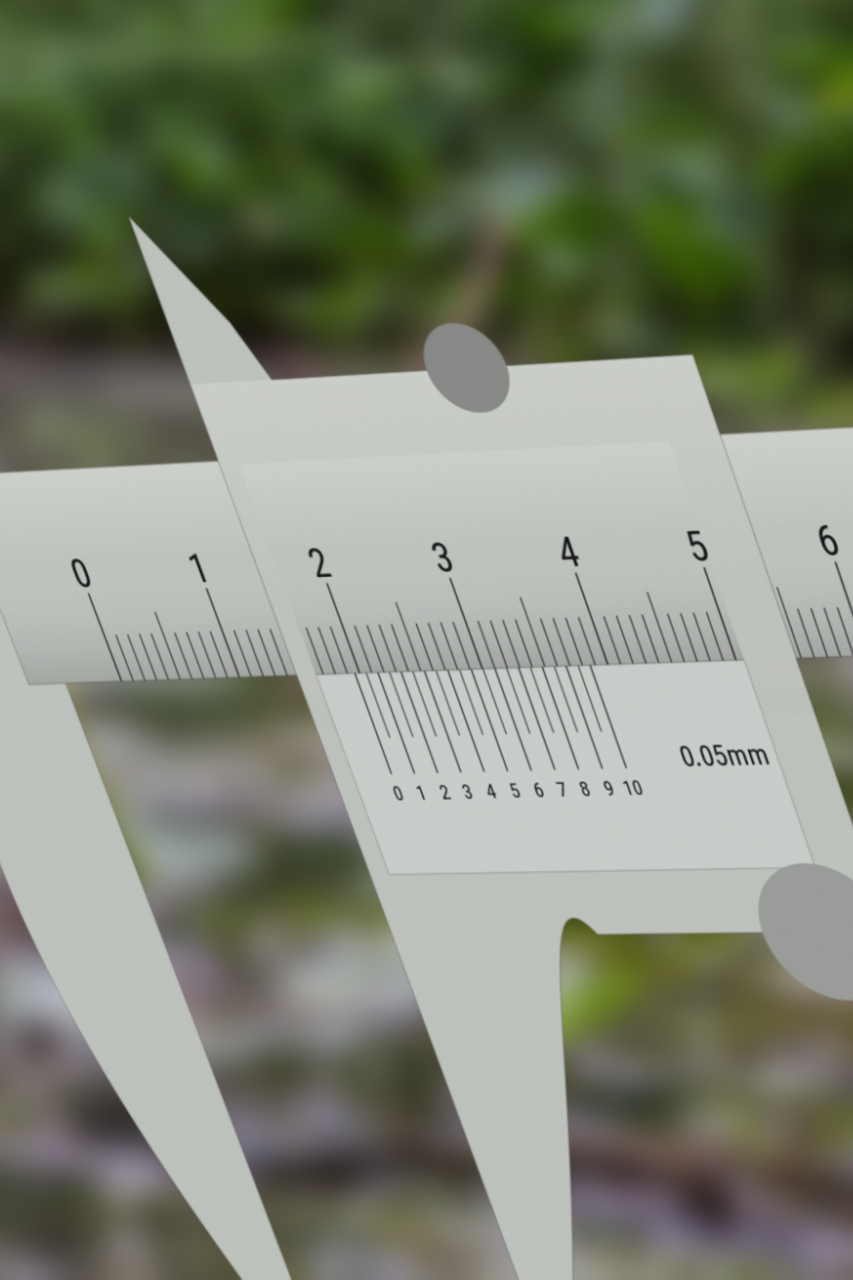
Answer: 19.6 mm
